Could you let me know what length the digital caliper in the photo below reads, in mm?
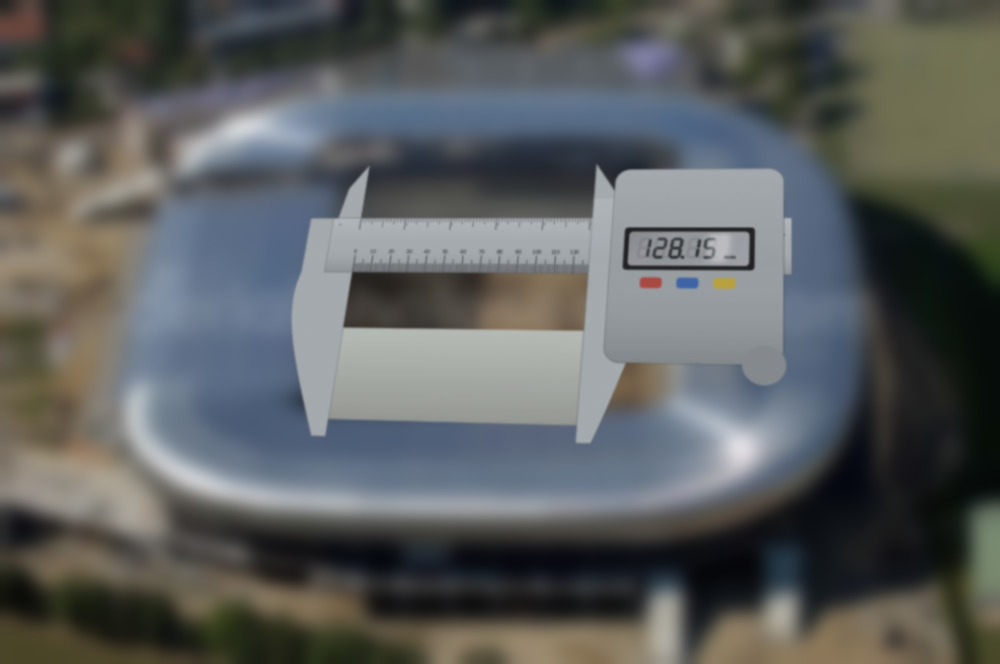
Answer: 128.15 mm
